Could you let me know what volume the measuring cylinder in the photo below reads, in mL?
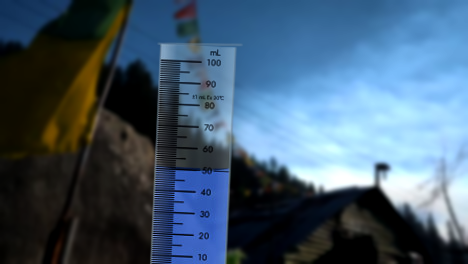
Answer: 50 mL
